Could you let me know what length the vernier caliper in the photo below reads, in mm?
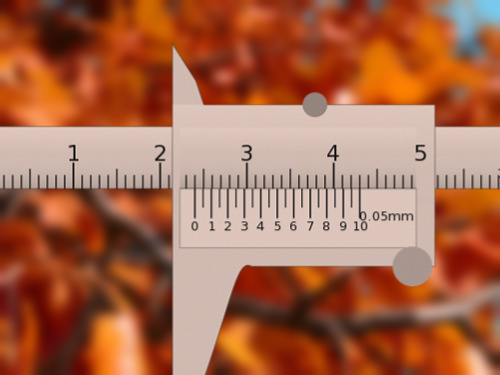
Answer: 24.0 mm
